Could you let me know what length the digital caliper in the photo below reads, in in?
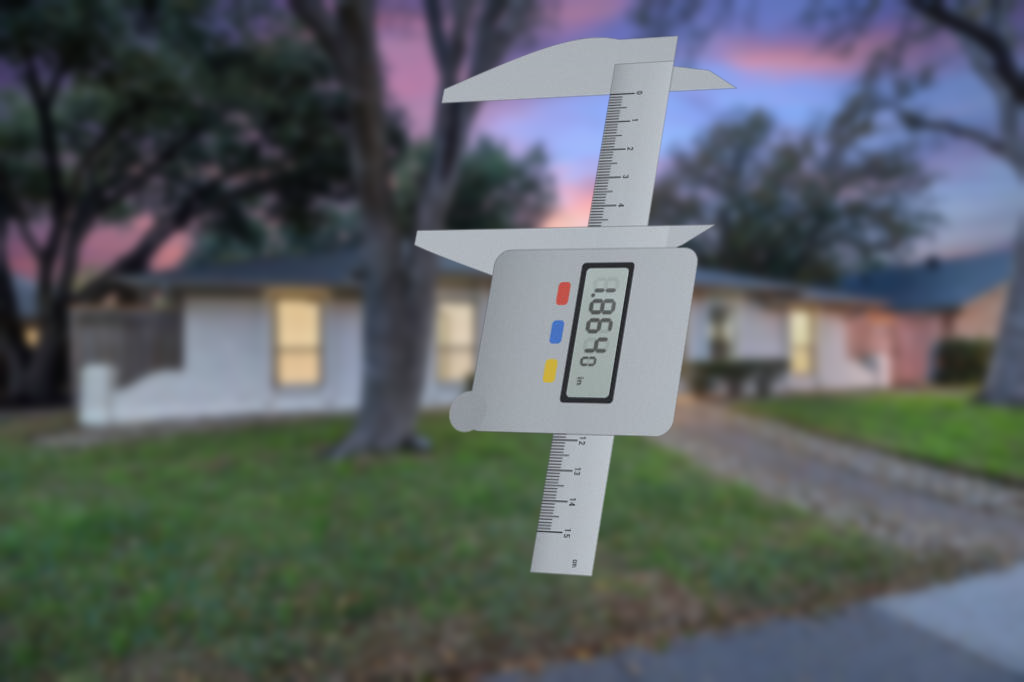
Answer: 1.8640 in
